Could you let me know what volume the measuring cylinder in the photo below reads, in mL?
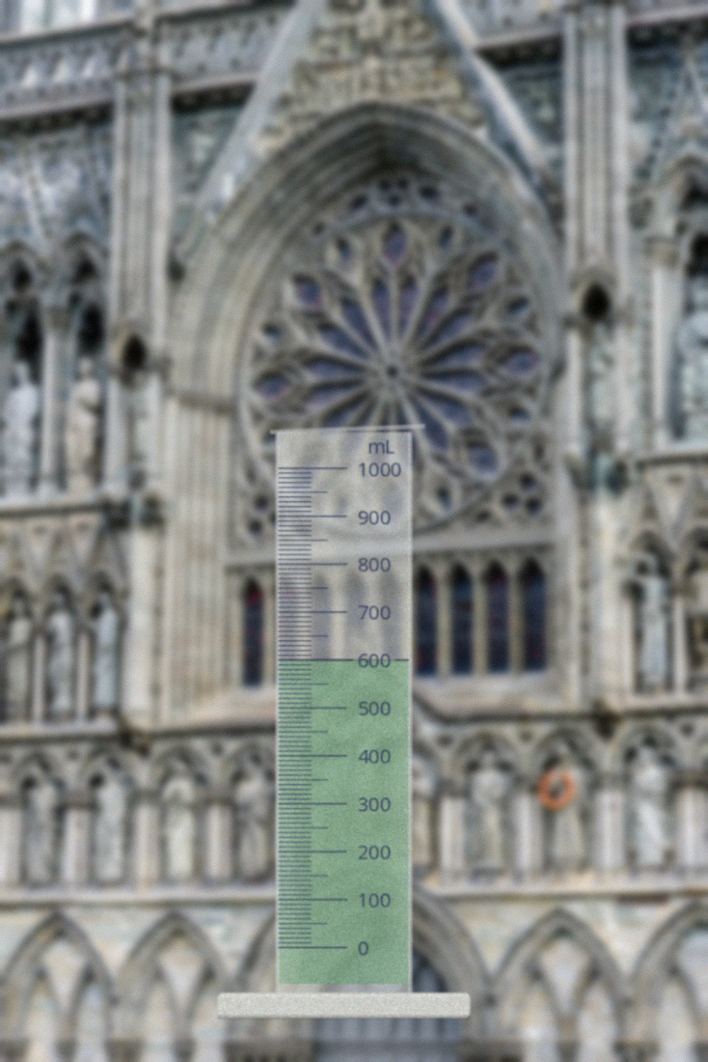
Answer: 600 mL
